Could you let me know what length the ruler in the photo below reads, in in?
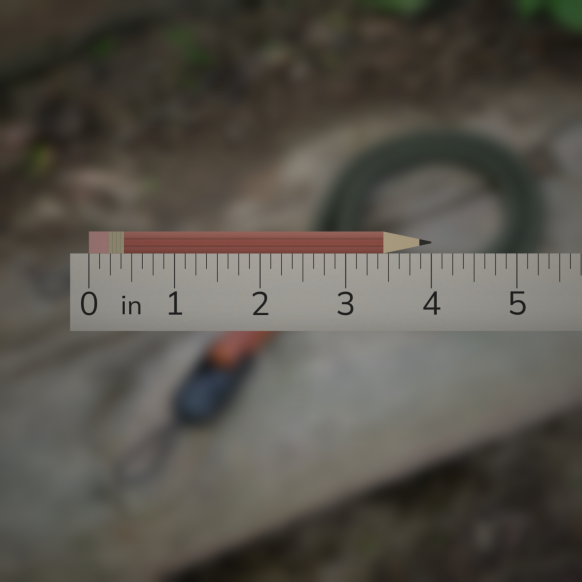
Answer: 4 in
